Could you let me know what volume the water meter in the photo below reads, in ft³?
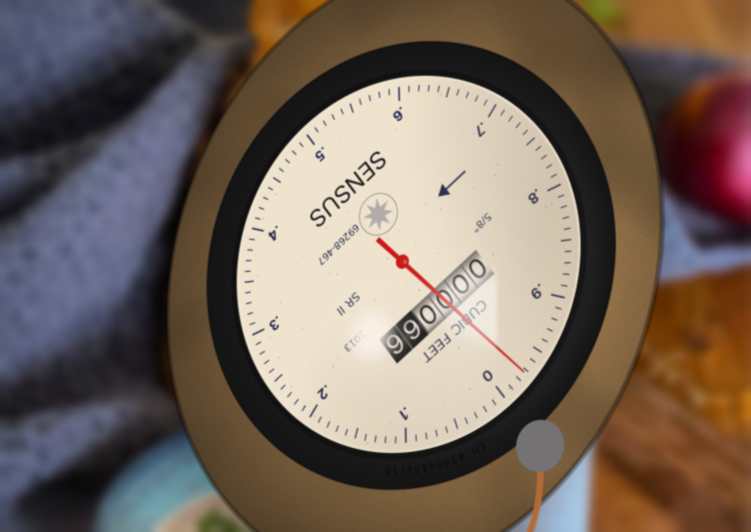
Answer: 65.97 ft³
